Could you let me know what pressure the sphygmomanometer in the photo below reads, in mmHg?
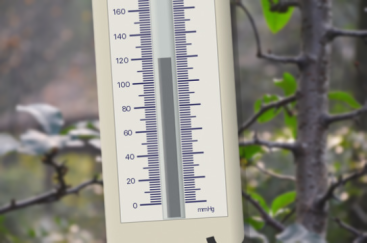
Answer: 120 mmHg
